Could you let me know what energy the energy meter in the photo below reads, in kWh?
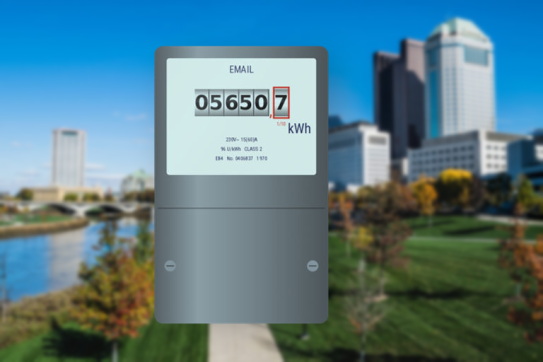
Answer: 5650.7 kWh
